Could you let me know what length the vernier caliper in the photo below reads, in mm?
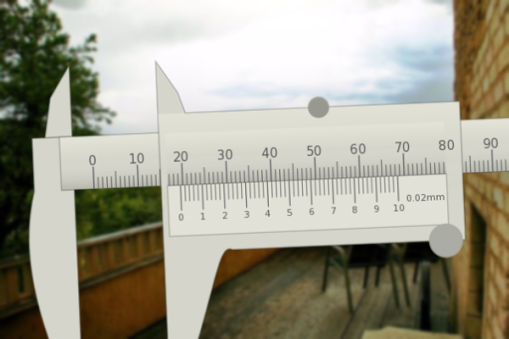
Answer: 19.5 mm
